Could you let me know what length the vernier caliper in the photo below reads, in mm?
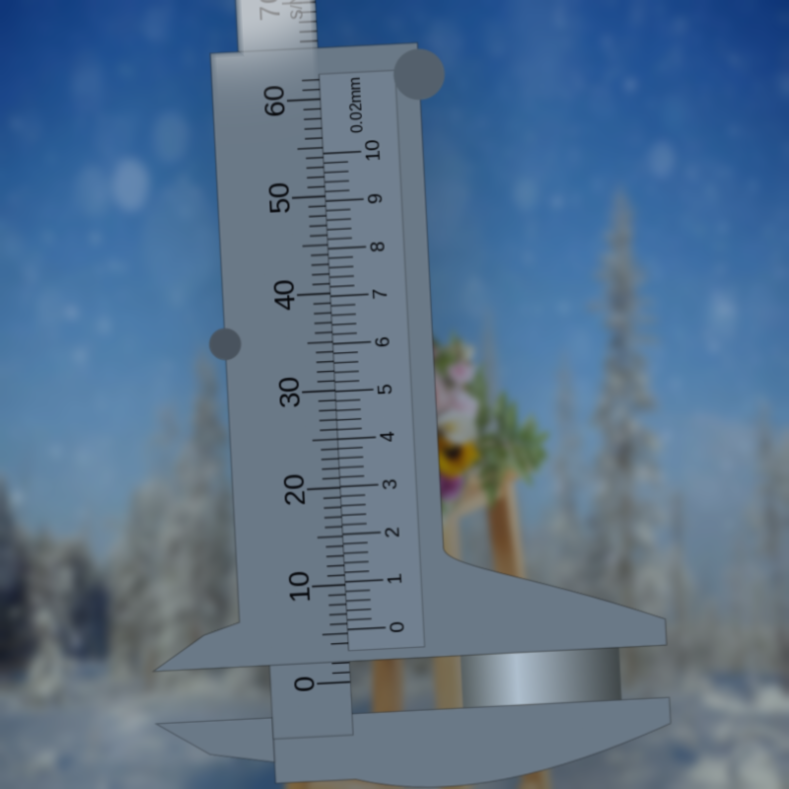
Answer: 5.4 mm
